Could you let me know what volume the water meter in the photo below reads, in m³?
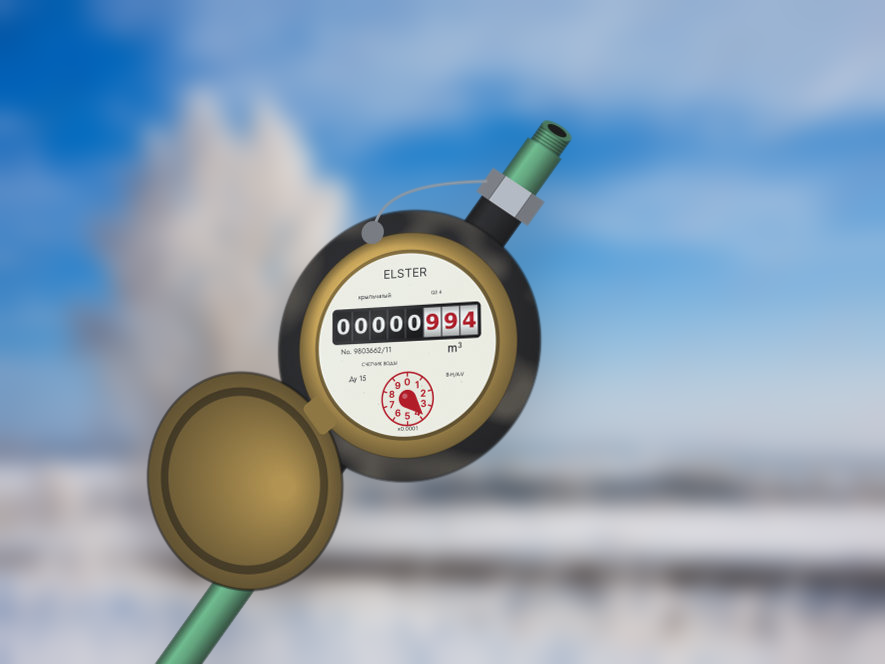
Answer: 0.9943 m³
